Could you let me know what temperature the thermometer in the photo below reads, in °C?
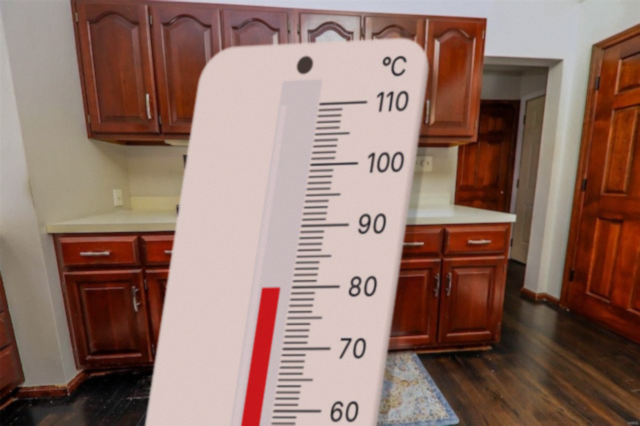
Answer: 80 °C
